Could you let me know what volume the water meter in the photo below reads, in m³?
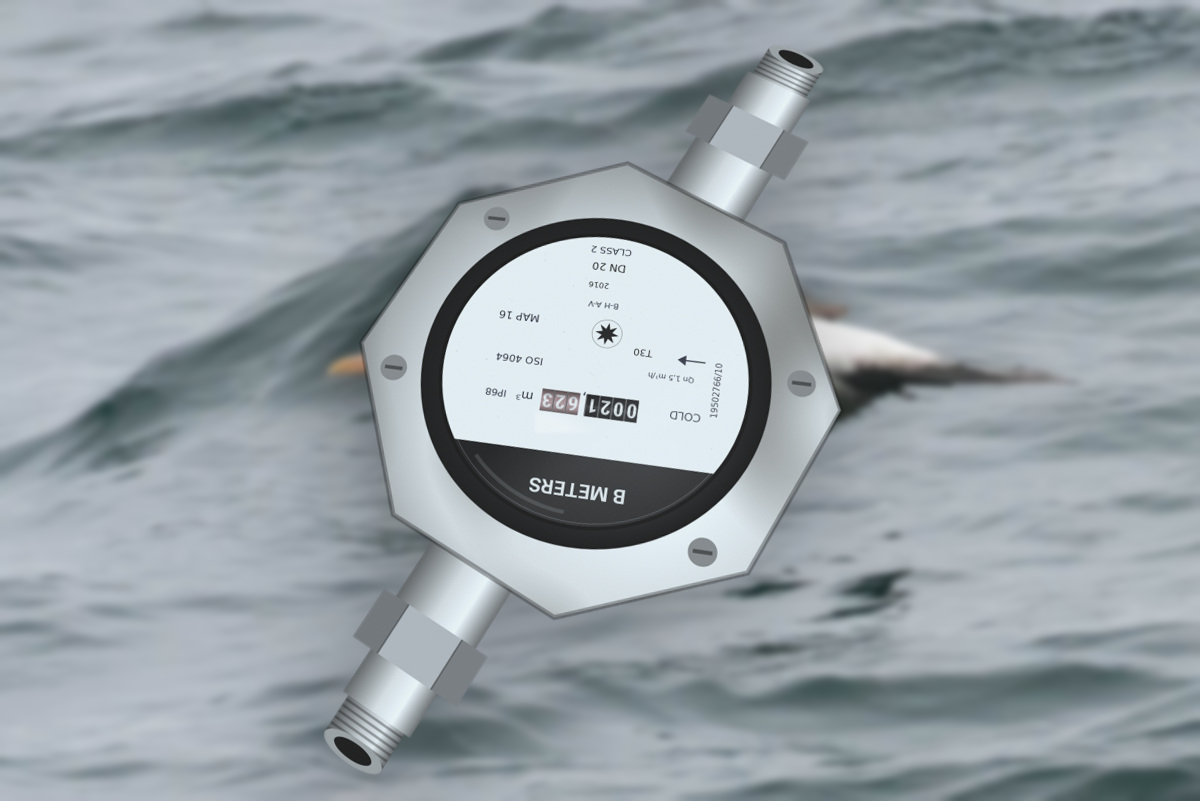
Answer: 21.623 m³
